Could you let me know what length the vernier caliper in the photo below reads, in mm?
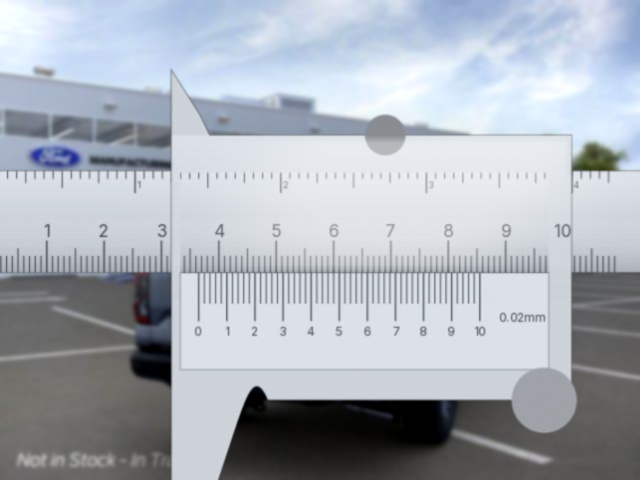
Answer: 36.5 mm
